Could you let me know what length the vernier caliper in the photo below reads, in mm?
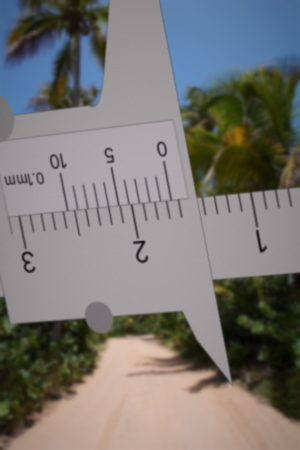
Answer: 16.6 mm
